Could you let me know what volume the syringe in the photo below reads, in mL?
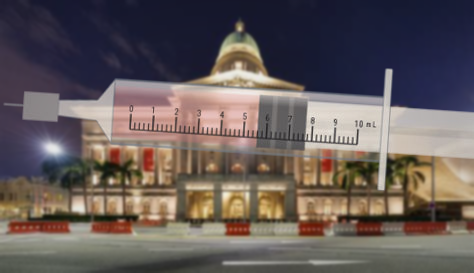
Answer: 5.6 mL
